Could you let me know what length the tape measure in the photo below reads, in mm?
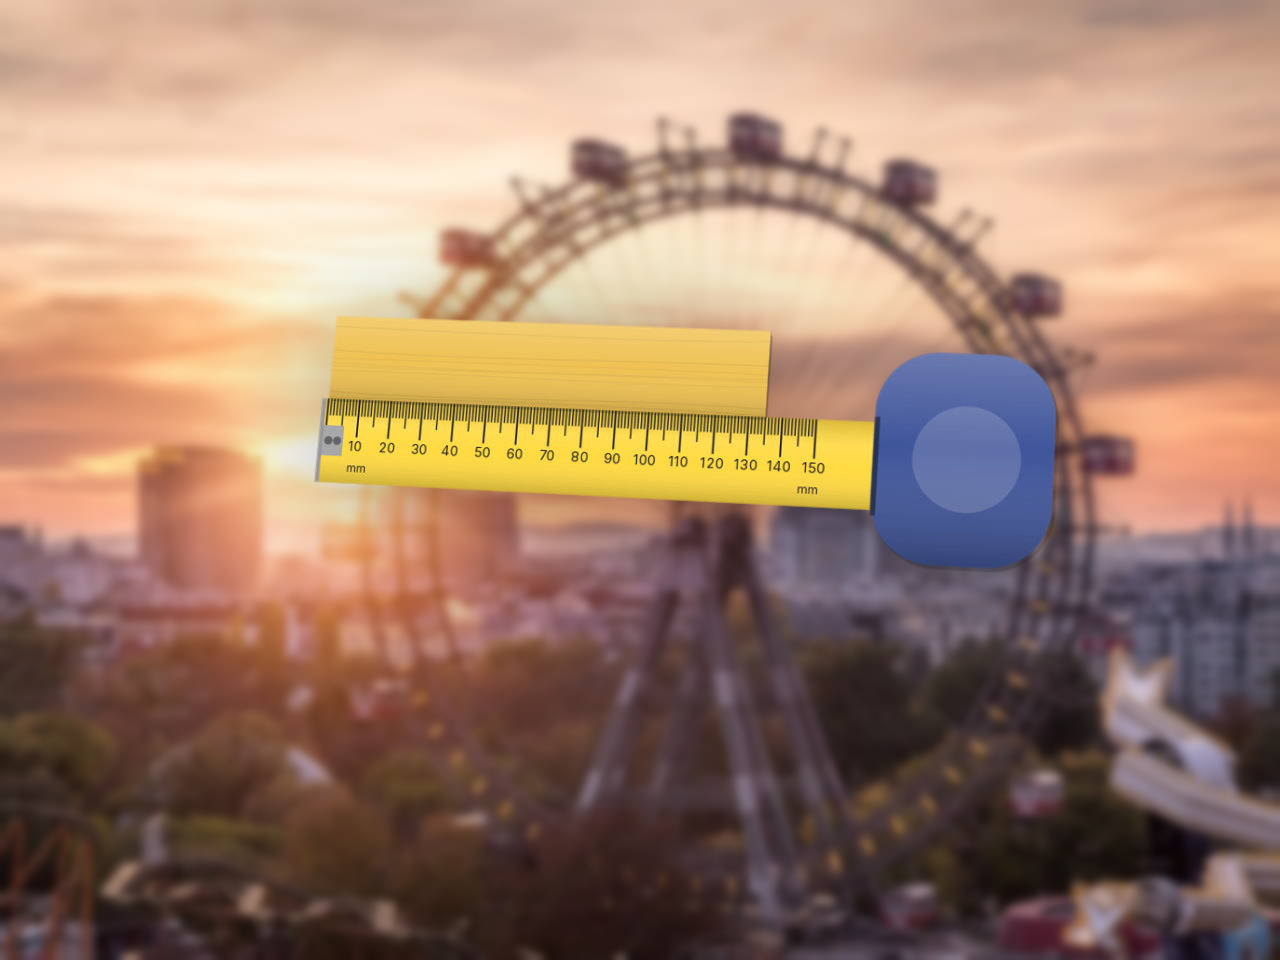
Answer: 135 mm
